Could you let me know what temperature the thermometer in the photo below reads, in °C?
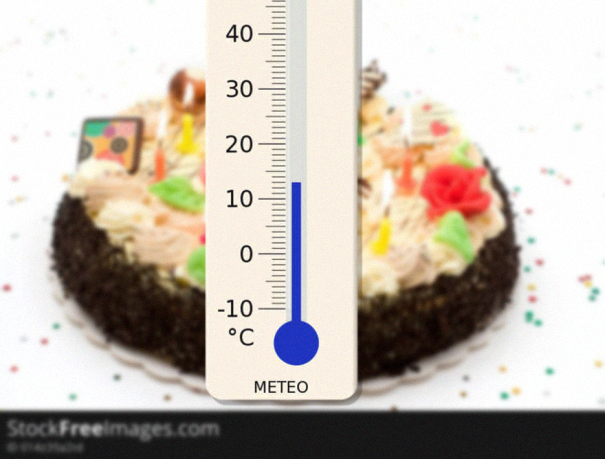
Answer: 13 °C
